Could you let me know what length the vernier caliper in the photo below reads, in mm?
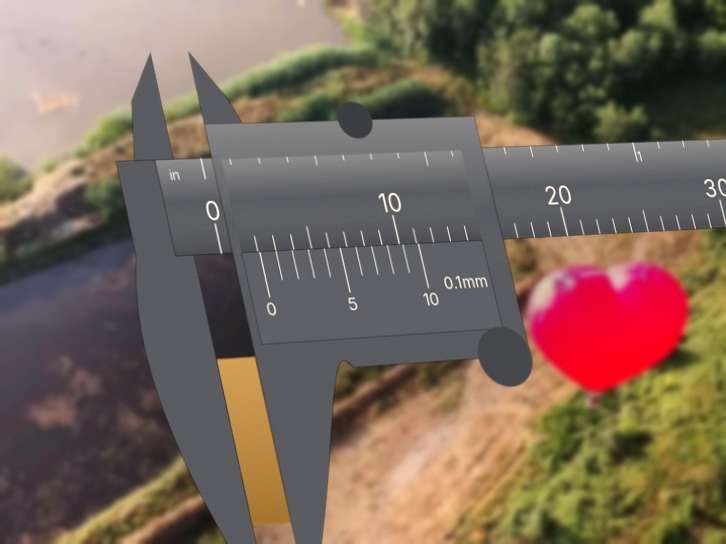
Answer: 2.1 mm
